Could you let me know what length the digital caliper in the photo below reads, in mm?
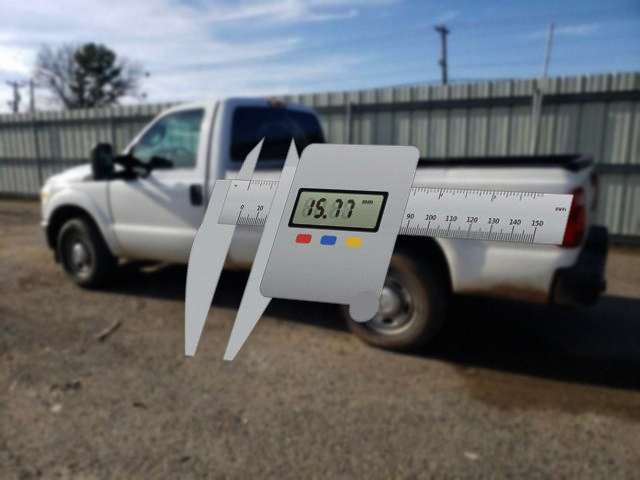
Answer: 15.77 mm
